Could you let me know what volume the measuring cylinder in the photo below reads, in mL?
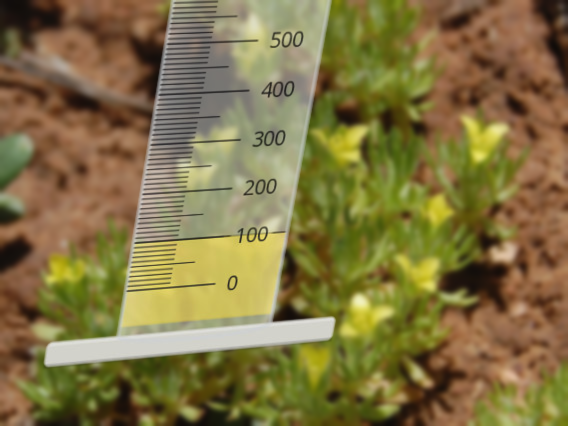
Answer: 100 mL
